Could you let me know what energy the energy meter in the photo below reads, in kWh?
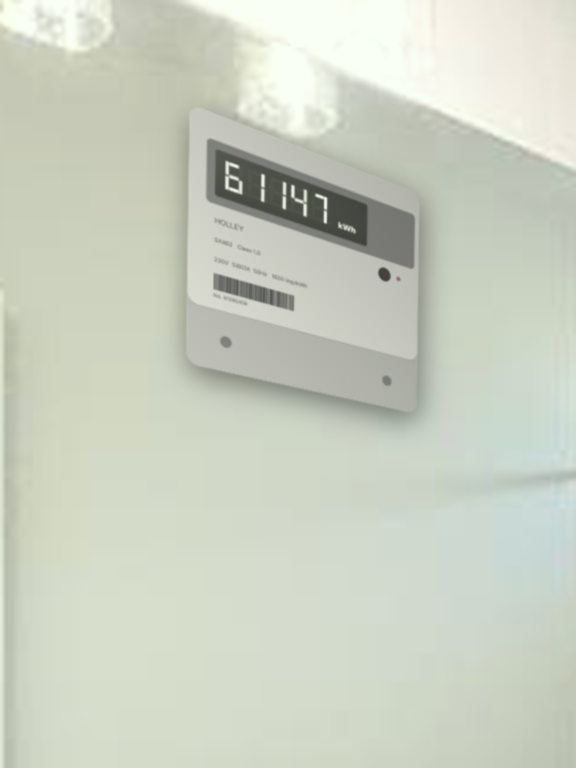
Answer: 61147 kWh
